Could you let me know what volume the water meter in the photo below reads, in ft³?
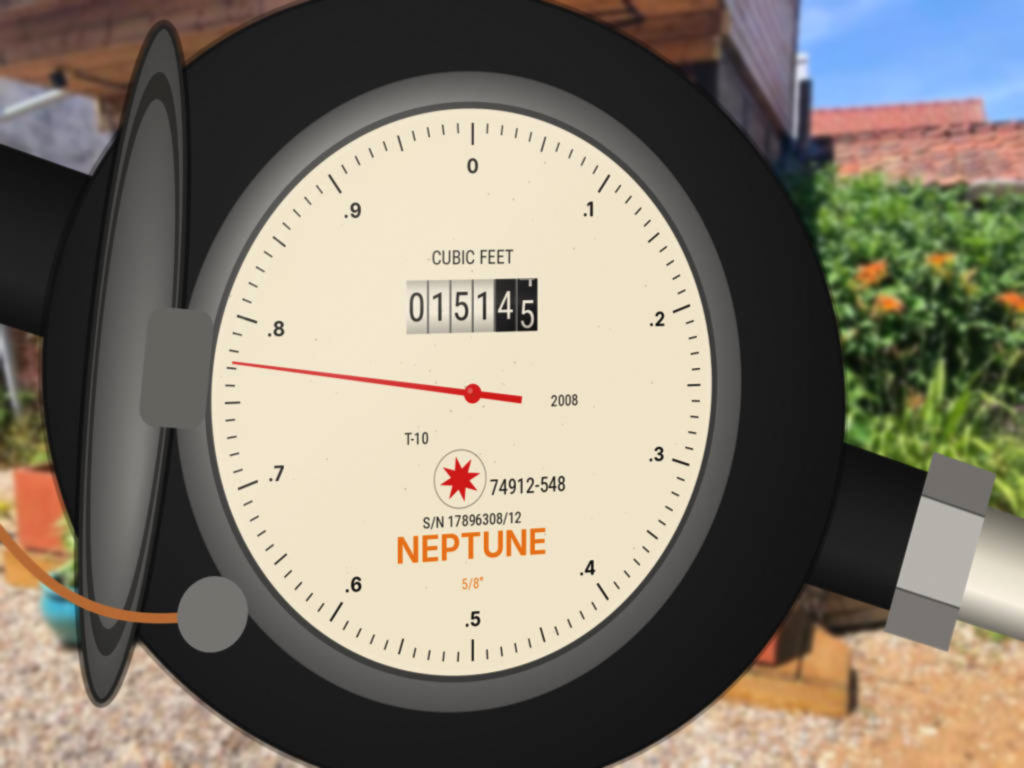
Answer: 15144.77 ft³
